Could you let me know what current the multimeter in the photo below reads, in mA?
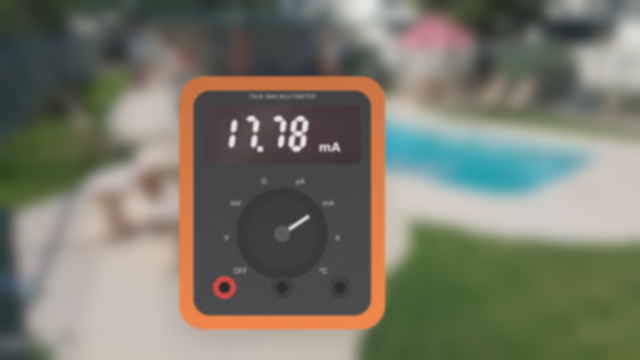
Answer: 17.78 mA
